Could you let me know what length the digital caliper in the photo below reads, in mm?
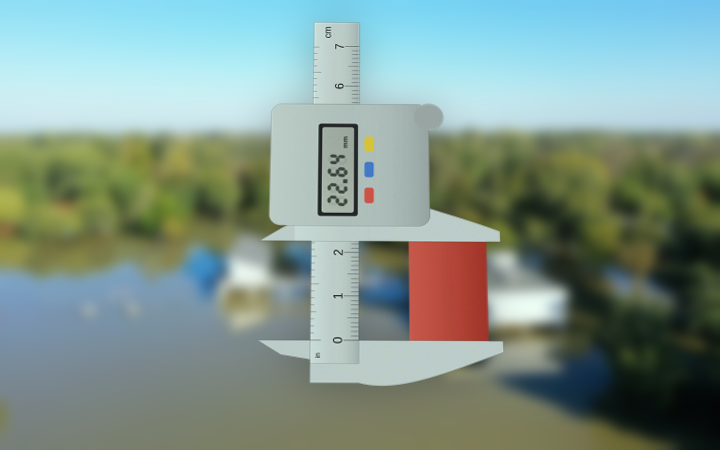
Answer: 22.64 mm
